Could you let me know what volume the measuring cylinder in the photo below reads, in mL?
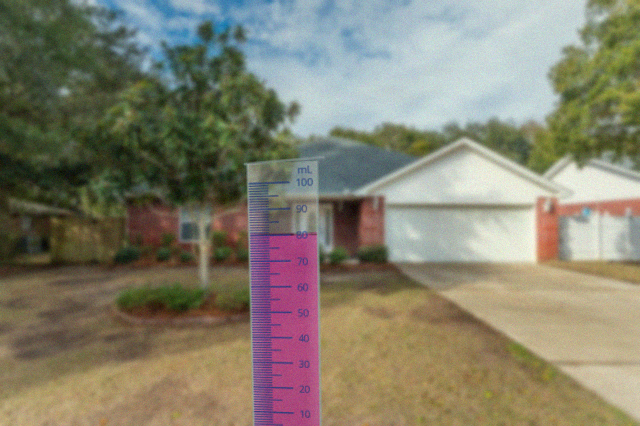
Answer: 80 mL
